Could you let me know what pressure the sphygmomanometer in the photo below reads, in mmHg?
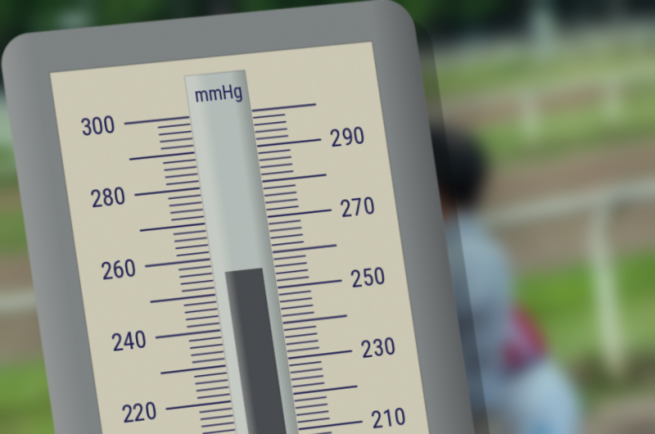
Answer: 256 mmHg
